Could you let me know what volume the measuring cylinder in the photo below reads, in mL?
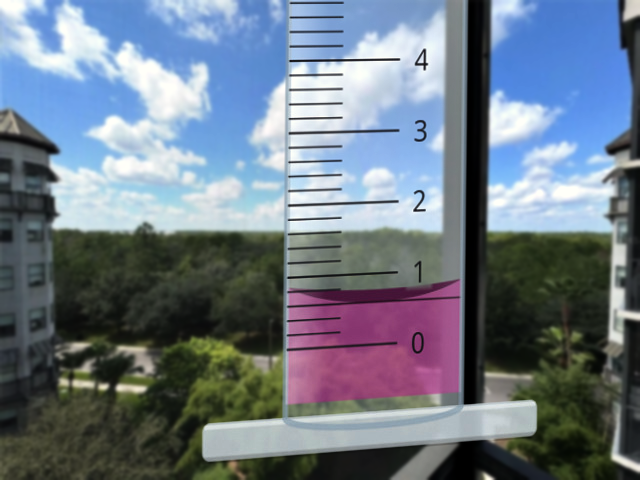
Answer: 0.6 mL
